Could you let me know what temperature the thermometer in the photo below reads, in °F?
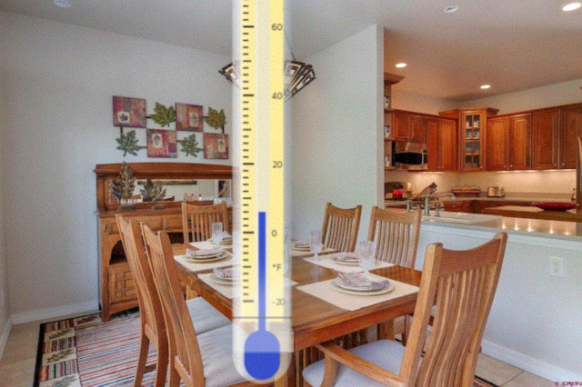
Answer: 6 °F
